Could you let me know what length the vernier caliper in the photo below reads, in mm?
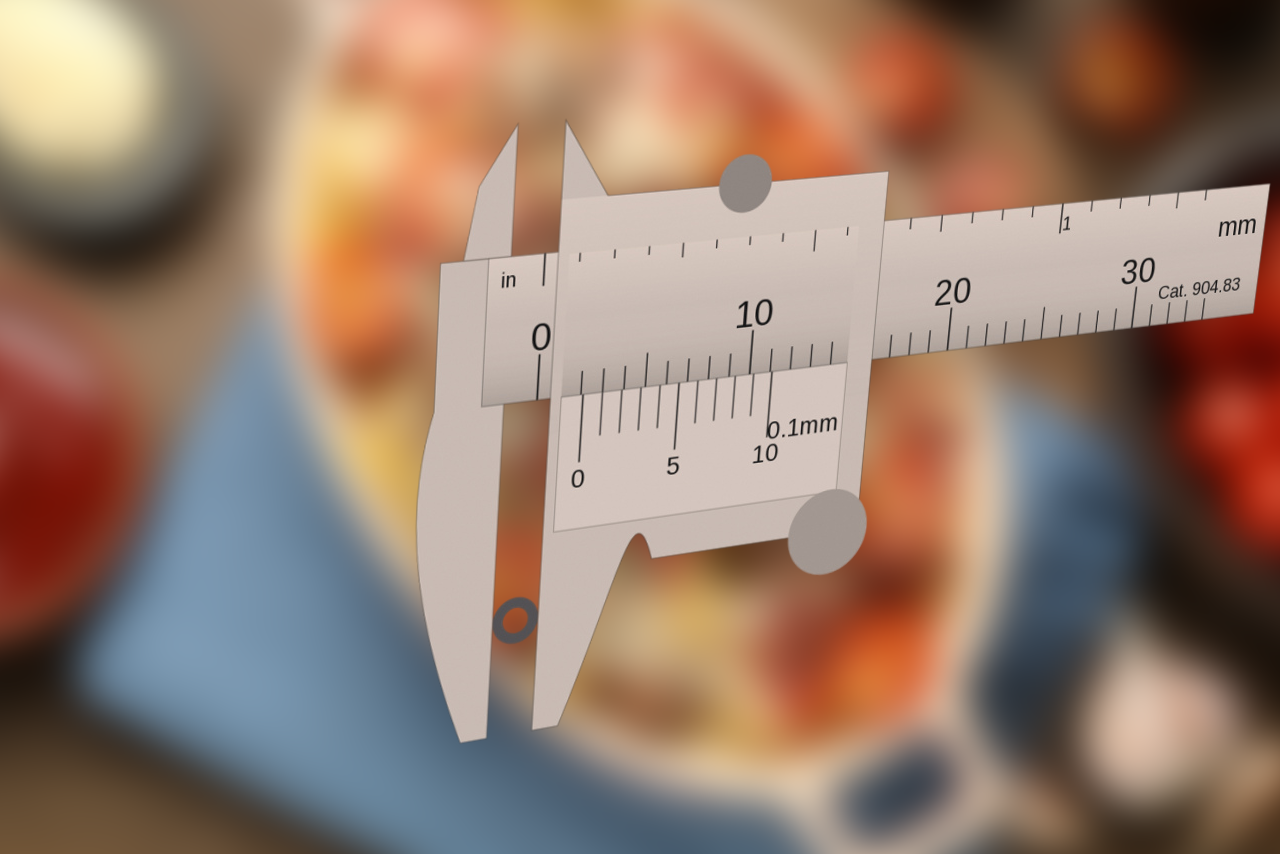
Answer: 2.1 mm
